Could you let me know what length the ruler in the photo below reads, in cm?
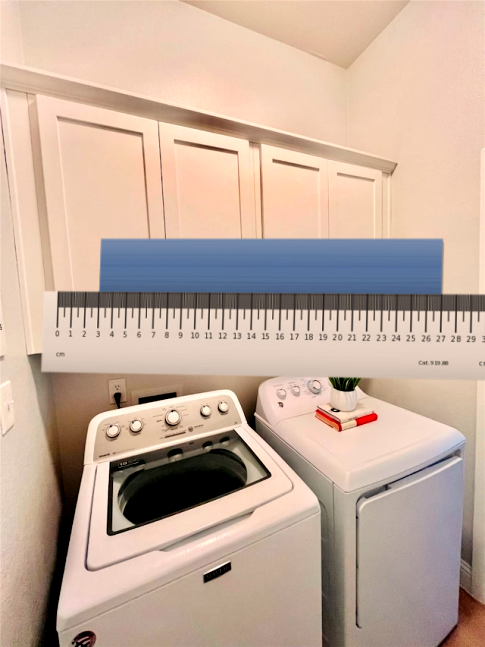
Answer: 24 cm
